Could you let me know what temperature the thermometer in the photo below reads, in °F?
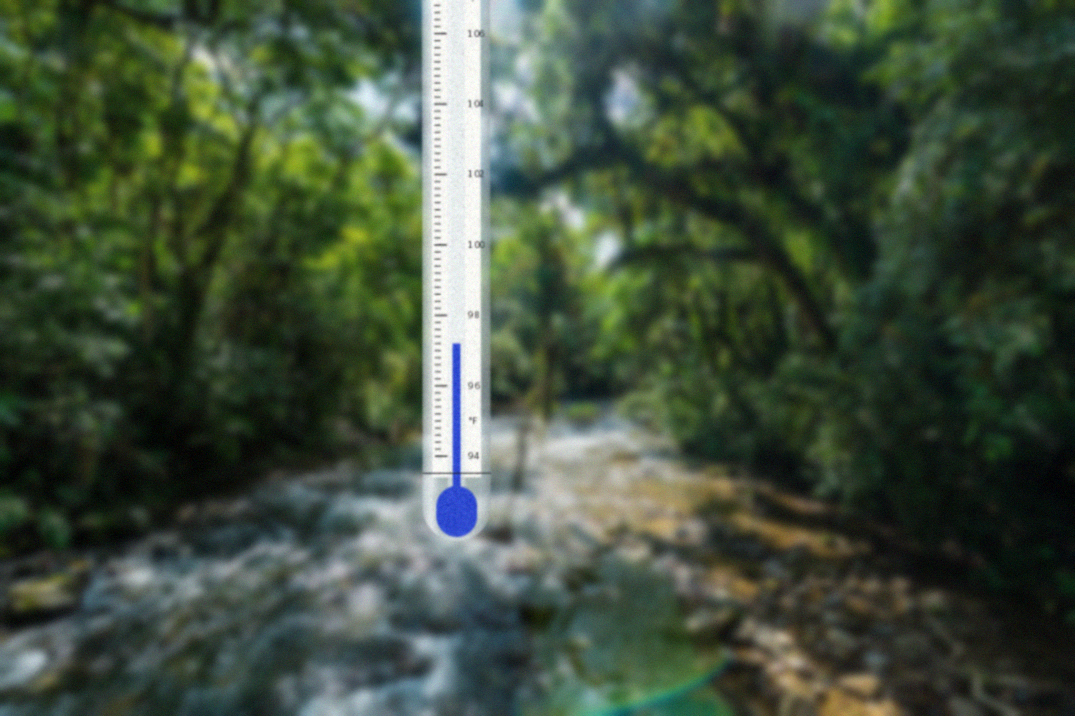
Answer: 97.2 °F
